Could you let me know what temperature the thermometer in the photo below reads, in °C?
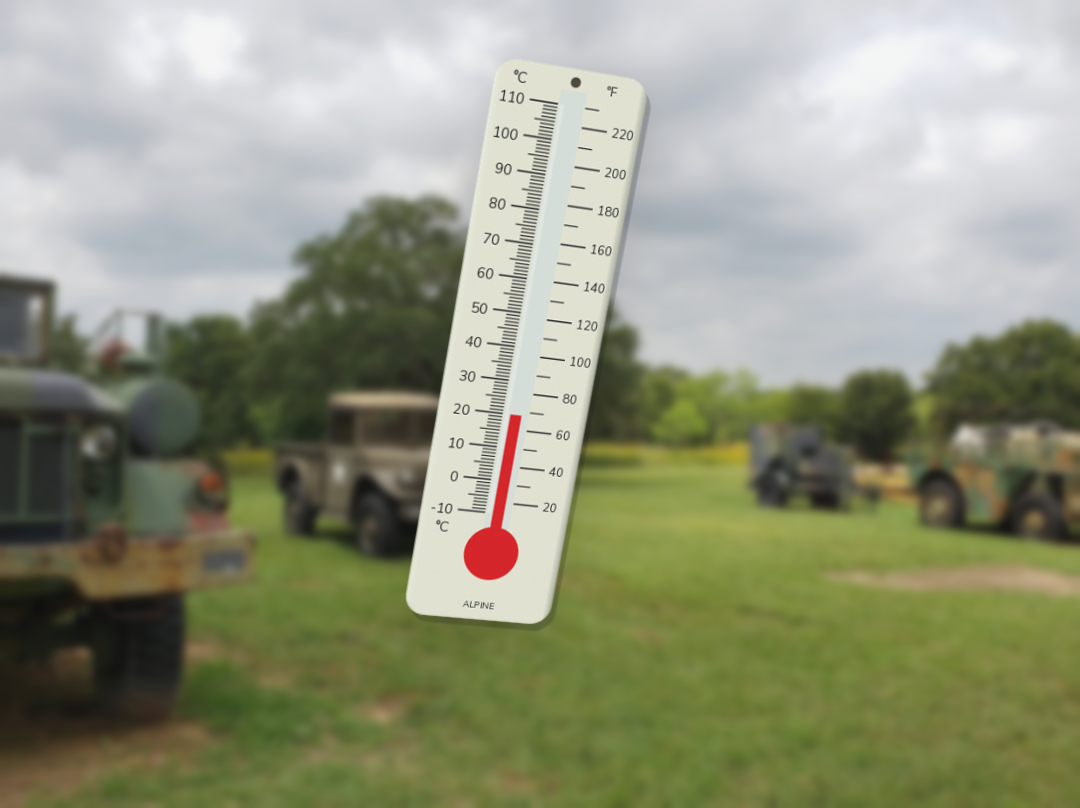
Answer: 20 °C
